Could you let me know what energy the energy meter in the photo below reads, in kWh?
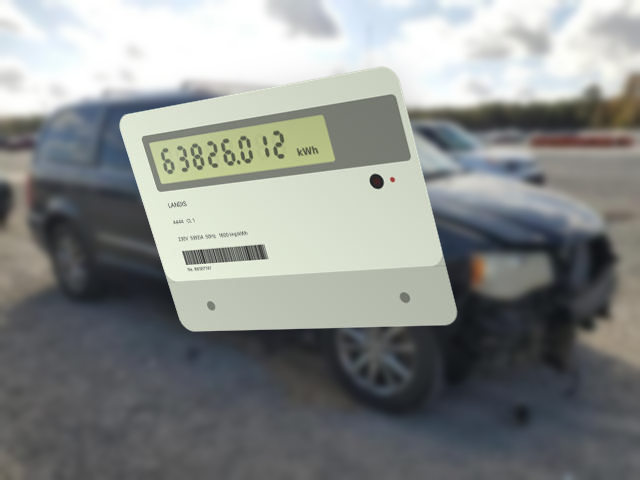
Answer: 63826.012 kWh
